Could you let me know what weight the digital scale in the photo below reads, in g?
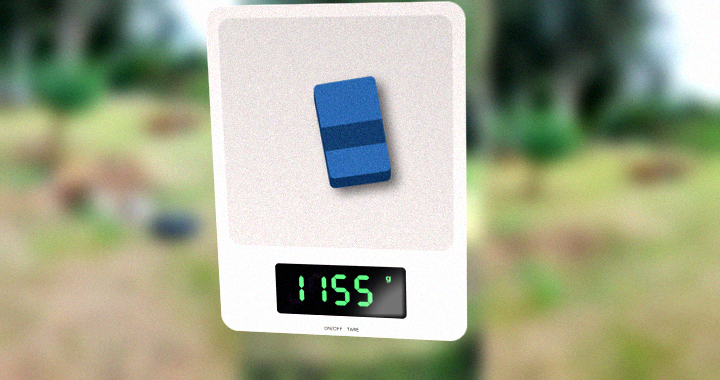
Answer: 1155 g
